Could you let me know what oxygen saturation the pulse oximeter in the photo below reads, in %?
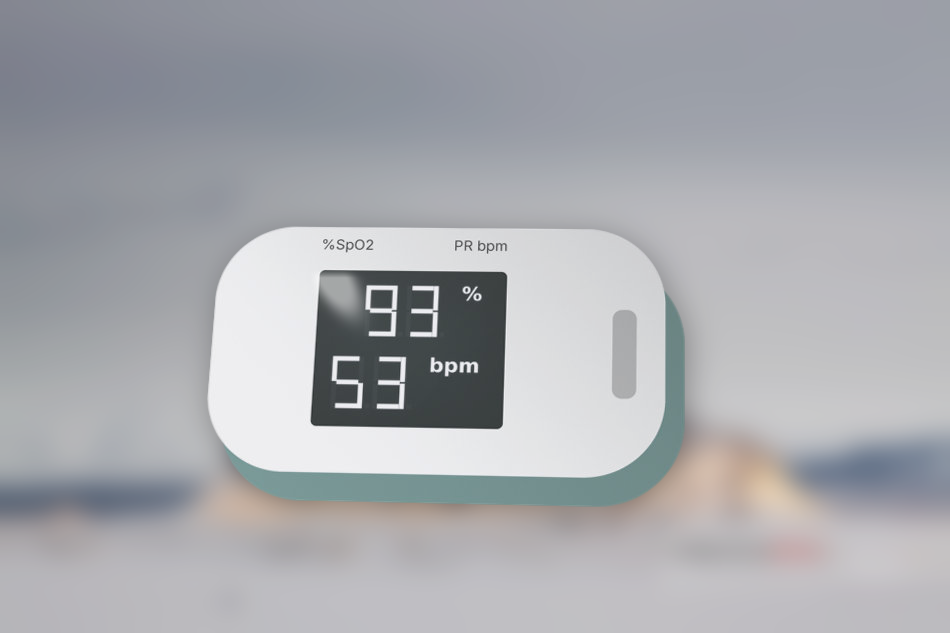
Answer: 93 %
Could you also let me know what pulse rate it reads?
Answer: 53 bpm
